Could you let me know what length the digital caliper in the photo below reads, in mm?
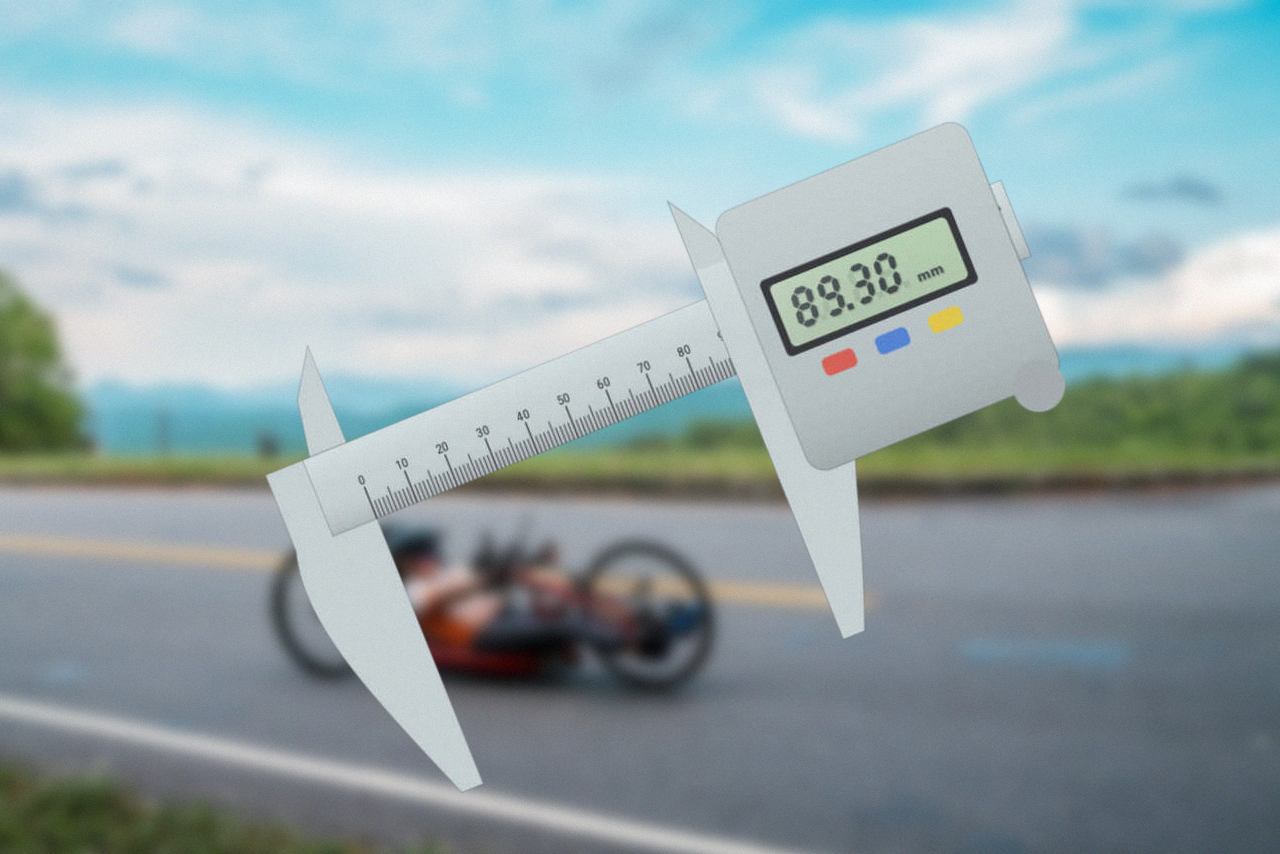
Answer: 89.30 mm
